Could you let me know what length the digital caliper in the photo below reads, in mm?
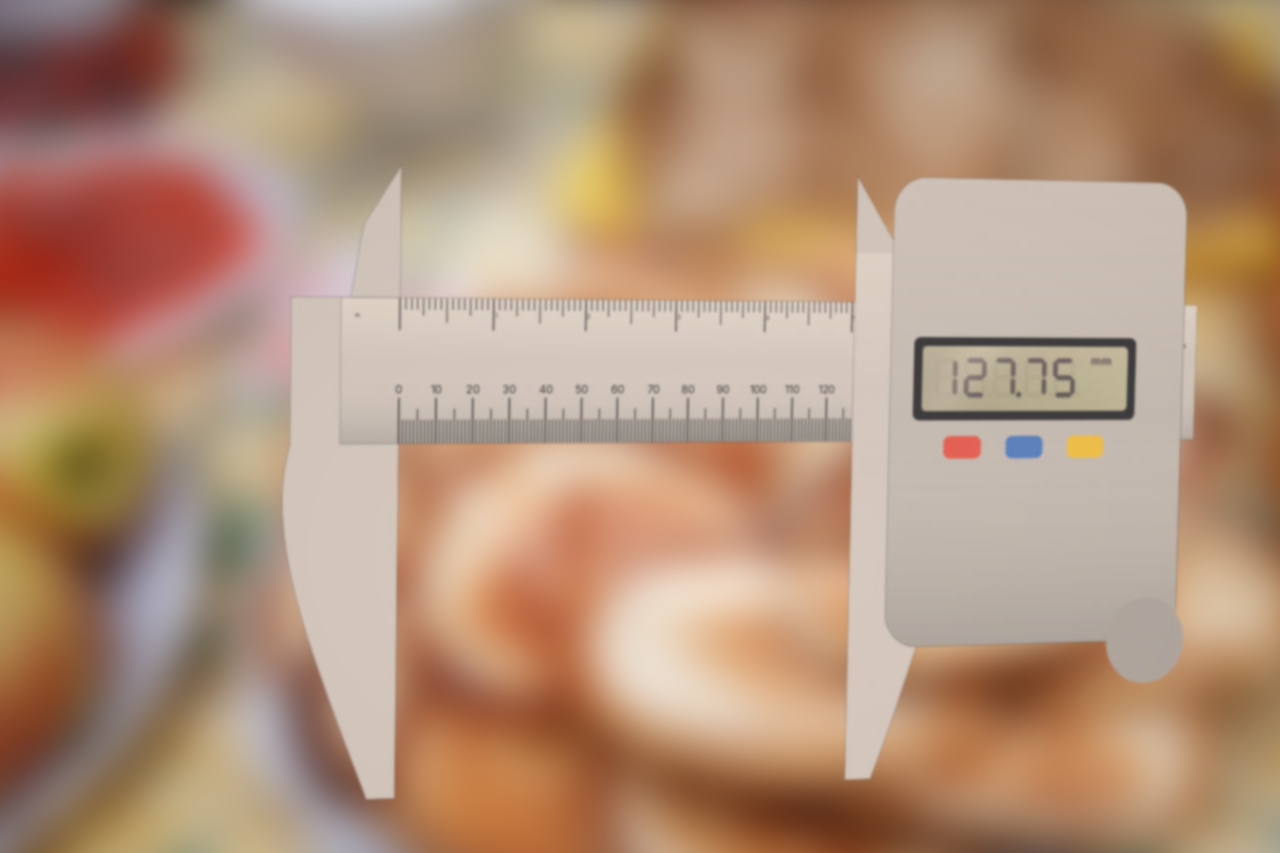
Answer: 127.75 mm
